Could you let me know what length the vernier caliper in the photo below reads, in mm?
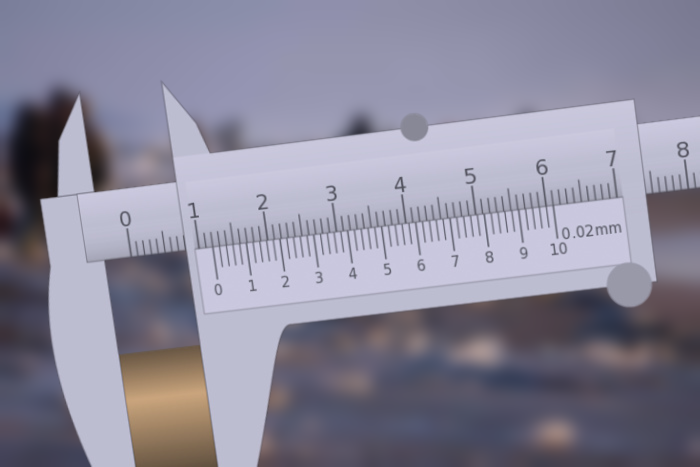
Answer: 12.0 mm
